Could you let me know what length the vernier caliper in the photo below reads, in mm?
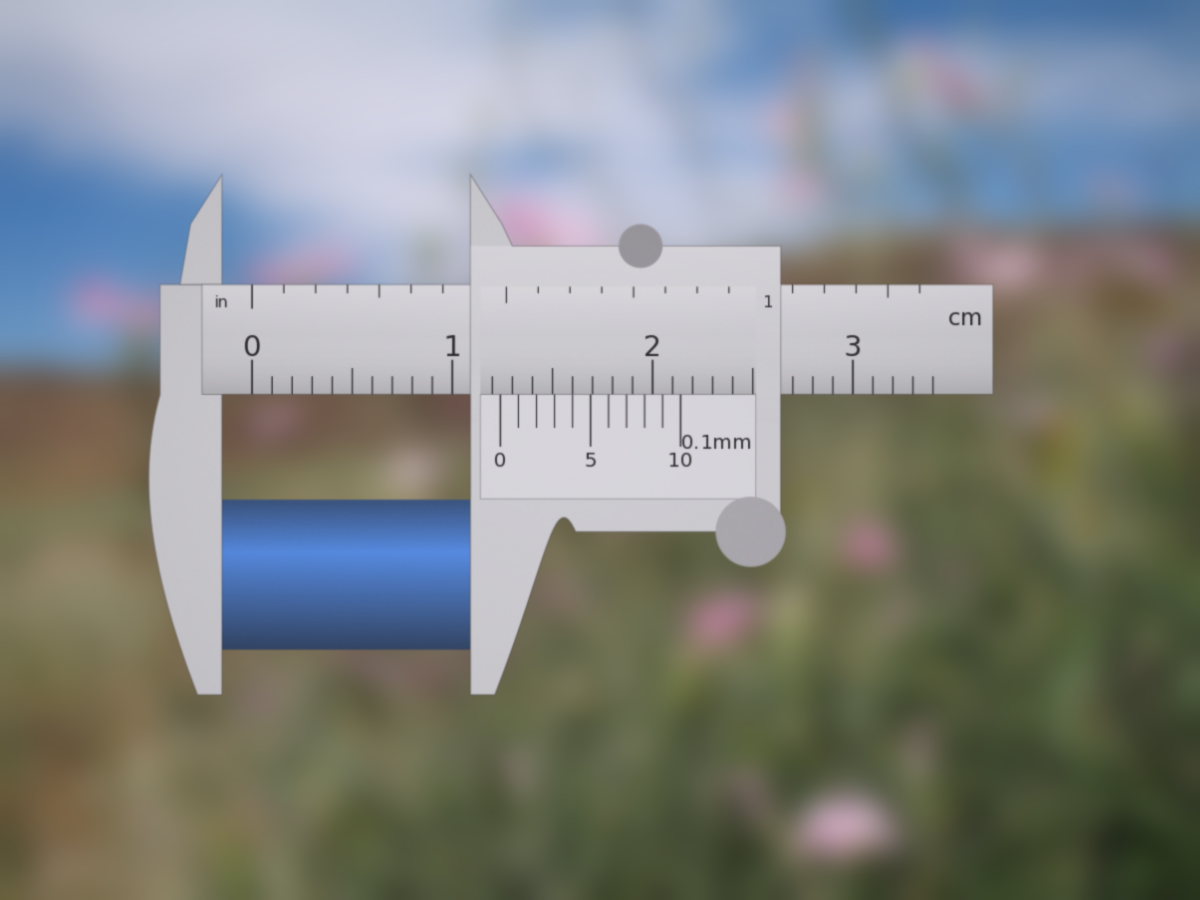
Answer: 12.4 mm
